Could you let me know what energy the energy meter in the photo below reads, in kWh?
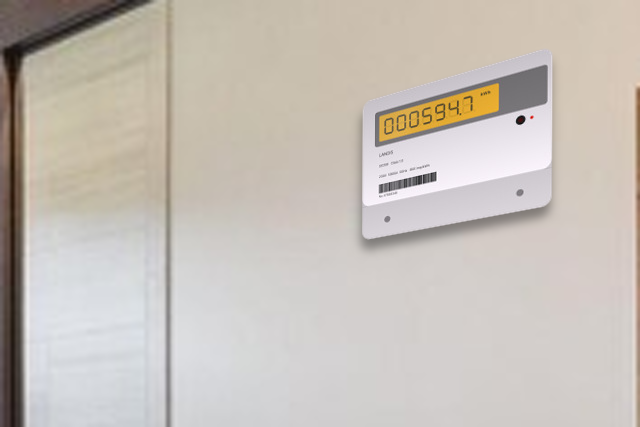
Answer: 594.7 kWh
